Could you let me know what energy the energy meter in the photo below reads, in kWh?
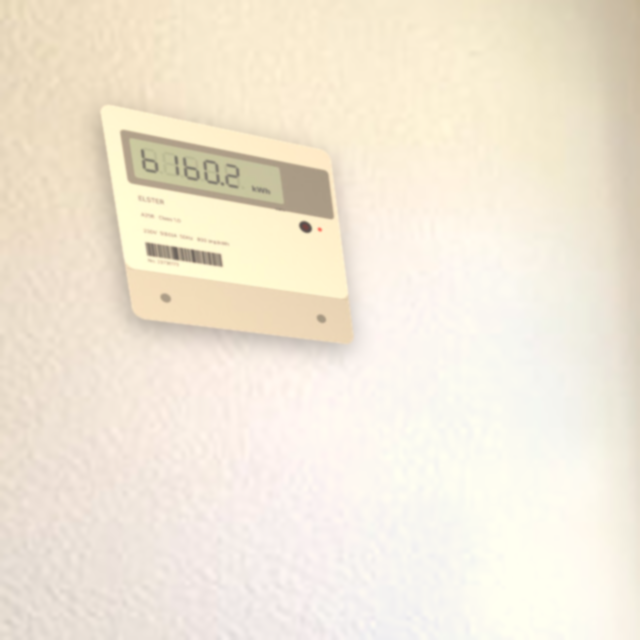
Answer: 6160.2 kWh
